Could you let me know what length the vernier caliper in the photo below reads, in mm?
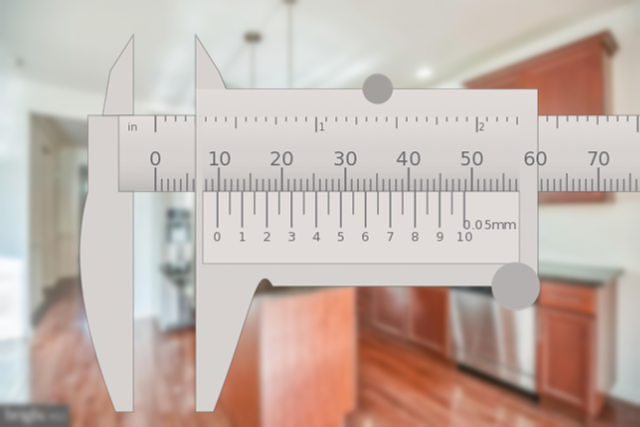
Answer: 9.8 mm
